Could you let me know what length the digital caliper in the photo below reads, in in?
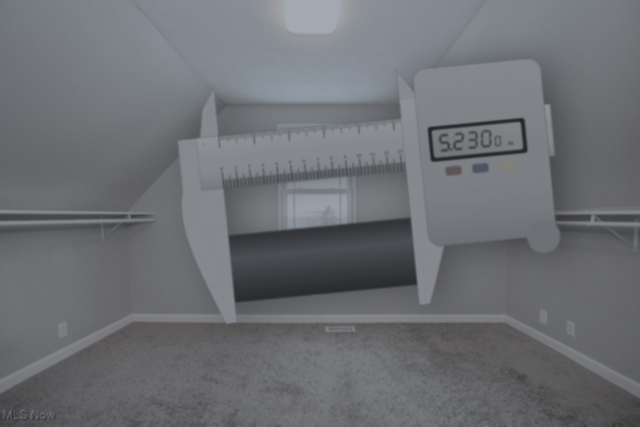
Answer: 5.2300 in
